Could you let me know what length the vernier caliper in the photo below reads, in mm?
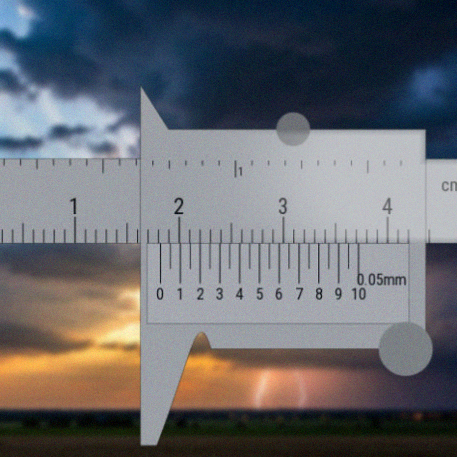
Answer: 18.2 mm
